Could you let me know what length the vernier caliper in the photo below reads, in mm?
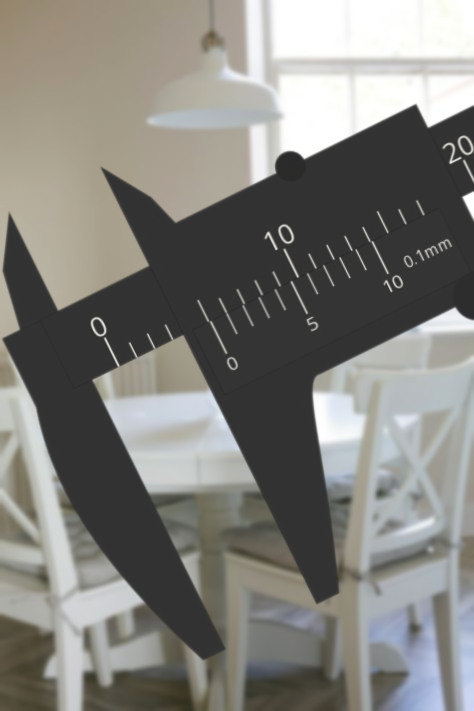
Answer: 5.1 mm
